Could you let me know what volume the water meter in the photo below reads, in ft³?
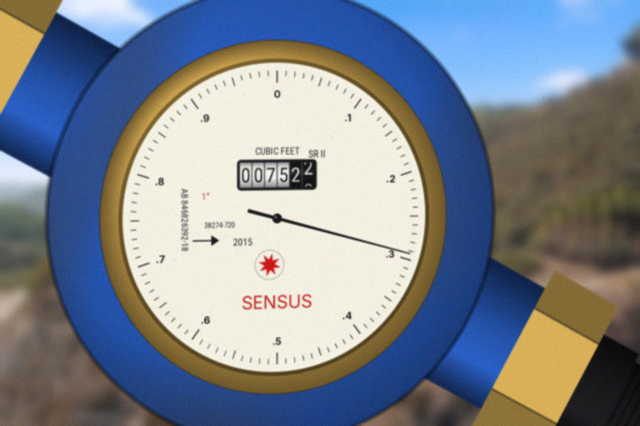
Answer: 7522.29 ft³
